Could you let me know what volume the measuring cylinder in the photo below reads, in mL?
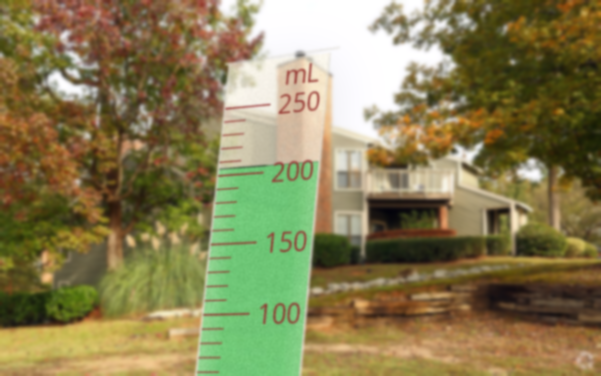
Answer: 205 mL
